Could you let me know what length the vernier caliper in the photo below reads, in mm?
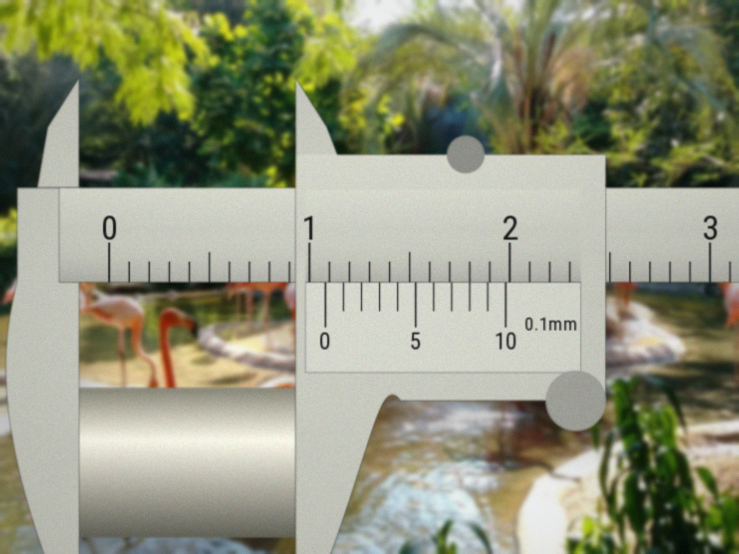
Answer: 10.8 mm
